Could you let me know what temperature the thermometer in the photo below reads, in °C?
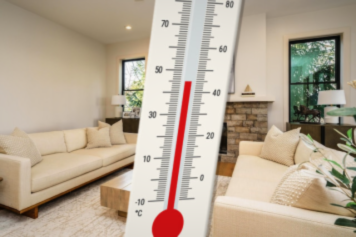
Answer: 45 °C
